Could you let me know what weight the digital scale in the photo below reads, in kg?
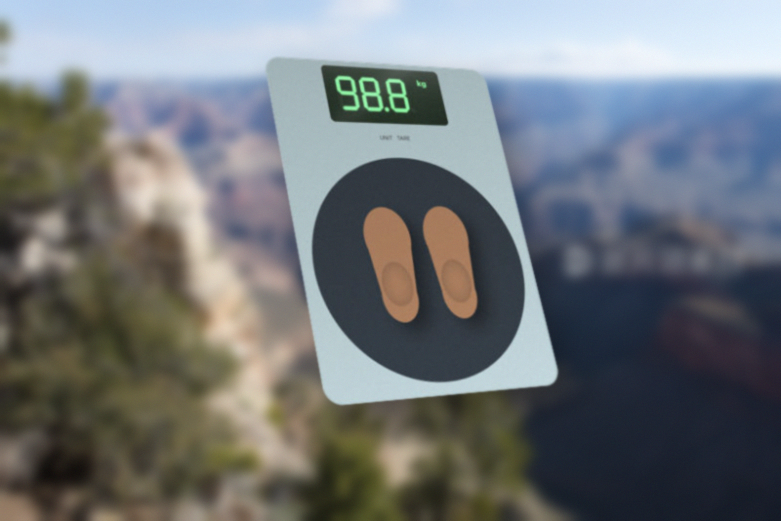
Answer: 98.8 kg
